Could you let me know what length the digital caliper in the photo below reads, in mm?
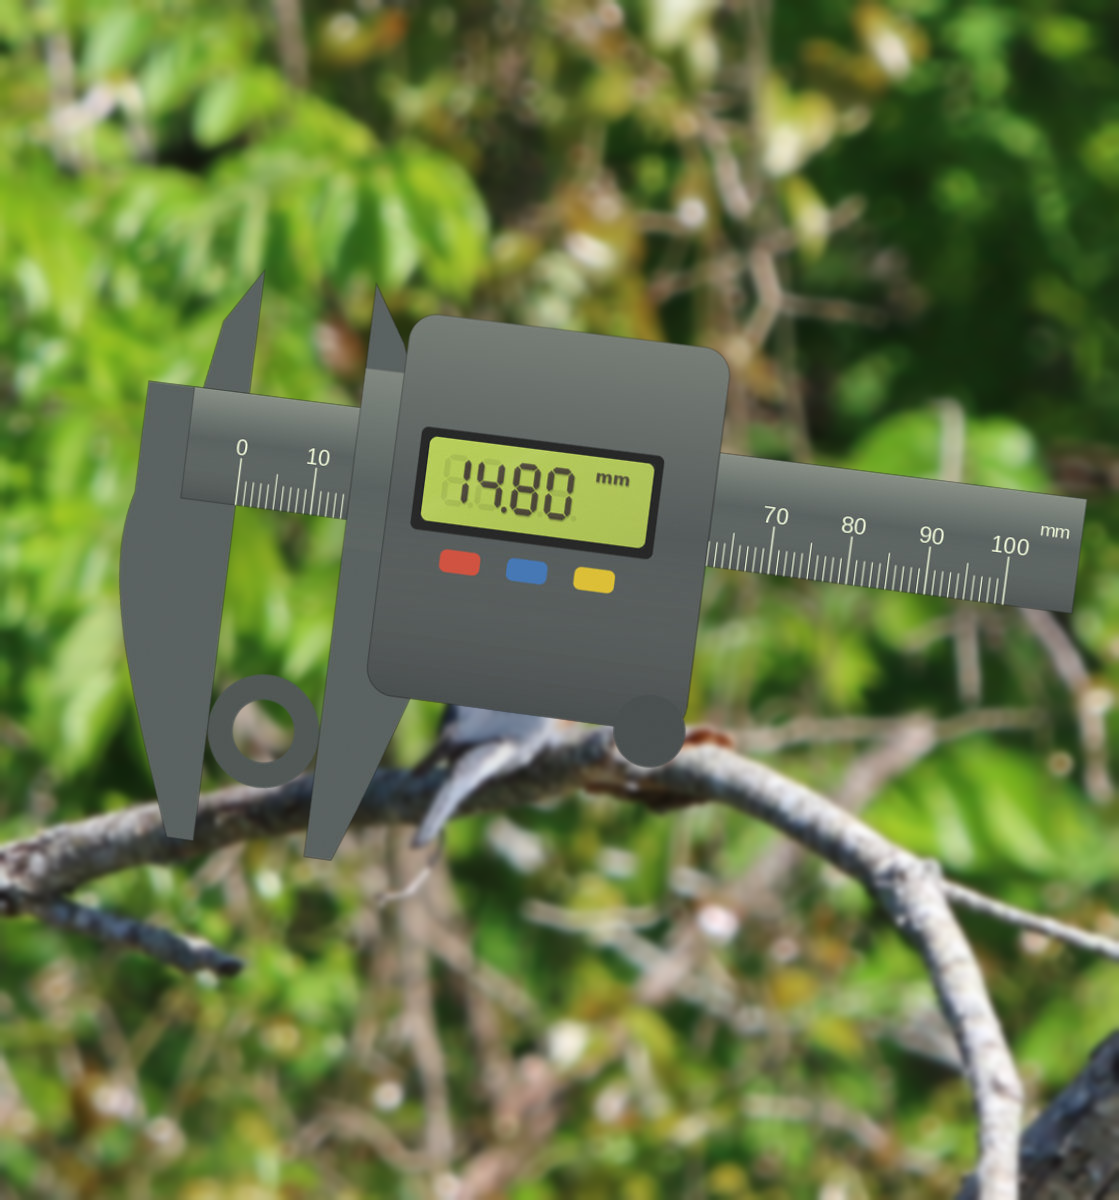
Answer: 14.80 mm
